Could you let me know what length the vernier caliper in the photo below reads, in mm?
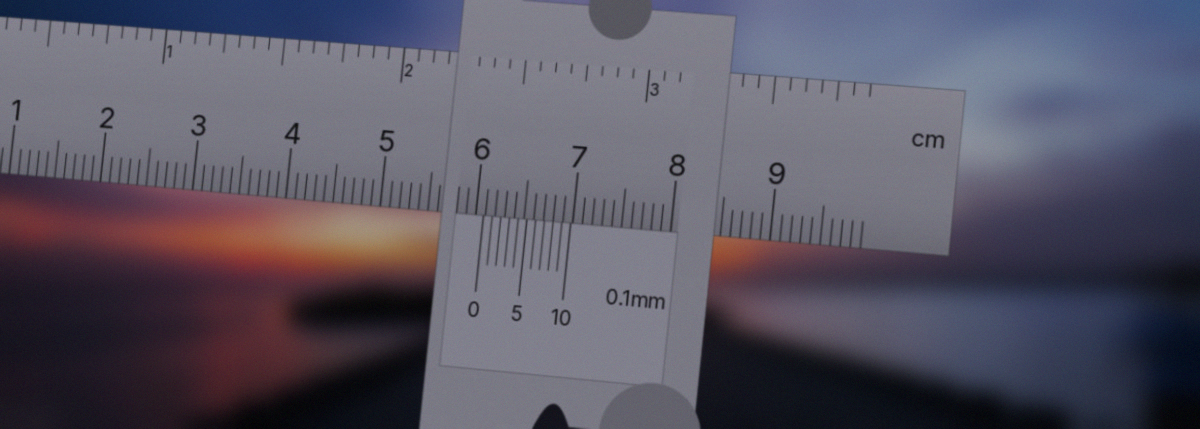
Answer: 60.8 mm
